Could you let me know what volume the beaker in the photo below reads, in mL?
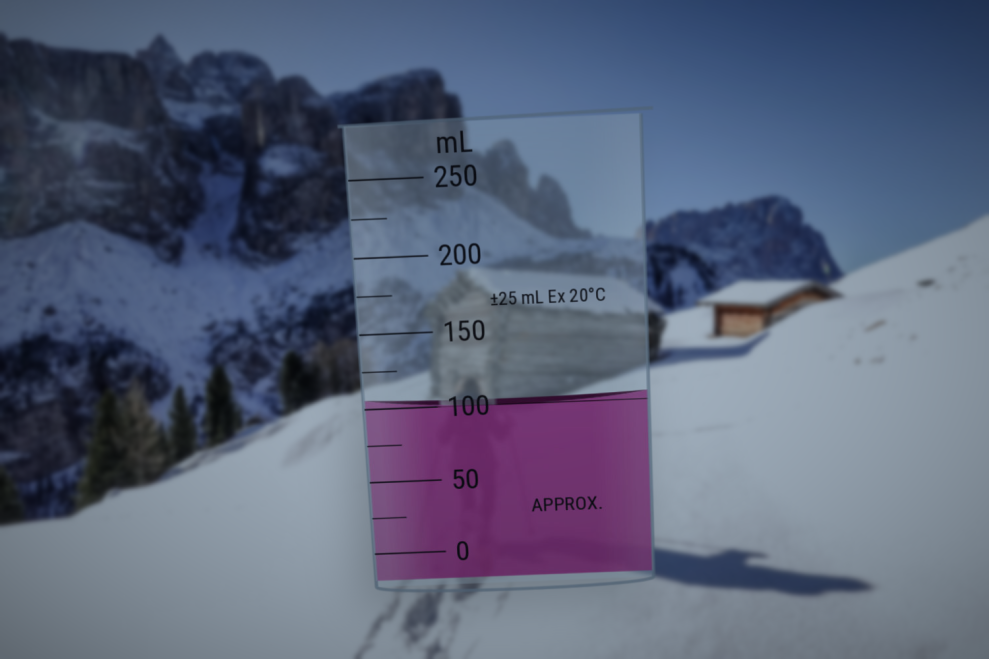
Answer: 100 mL
